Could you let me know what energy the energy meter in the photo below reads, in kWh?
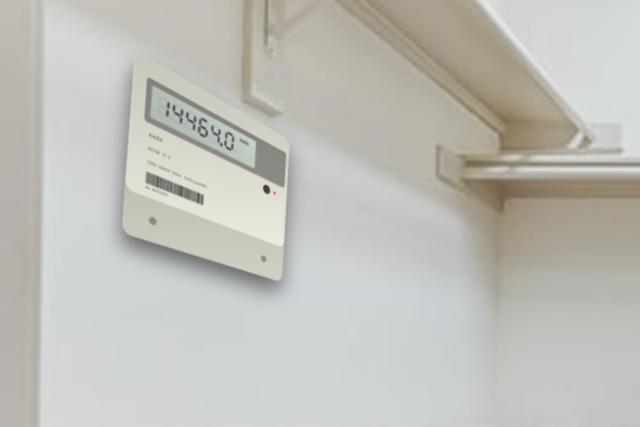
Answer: 14464.0 kWh
